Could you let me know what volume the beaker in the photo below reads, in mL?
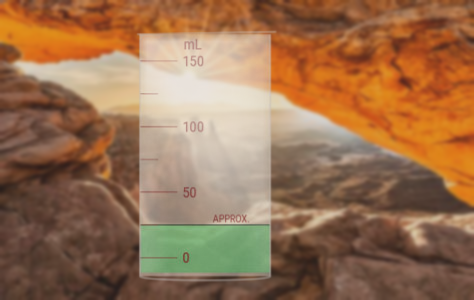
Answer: 25 mL
